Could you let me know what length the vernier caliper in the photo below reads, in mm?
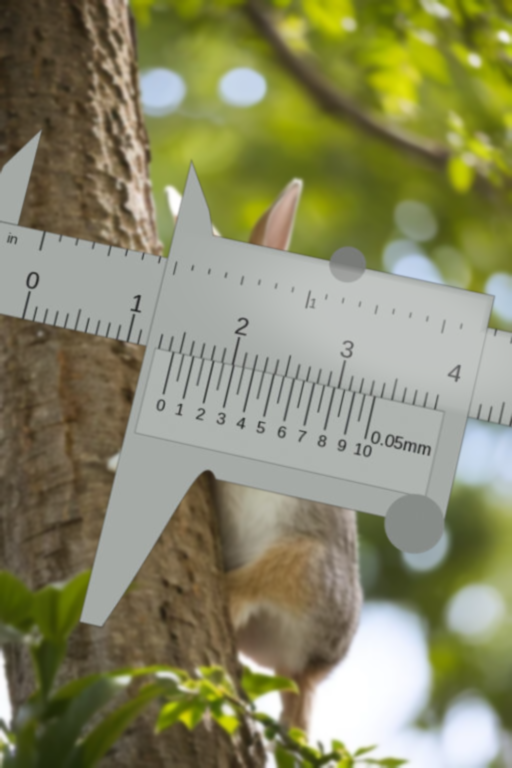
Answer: 14.4 mm
